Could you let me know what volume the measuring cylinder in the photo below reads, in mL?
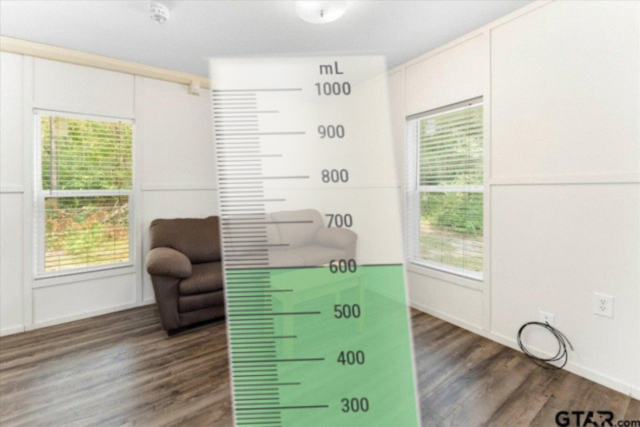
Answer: 600 mL
